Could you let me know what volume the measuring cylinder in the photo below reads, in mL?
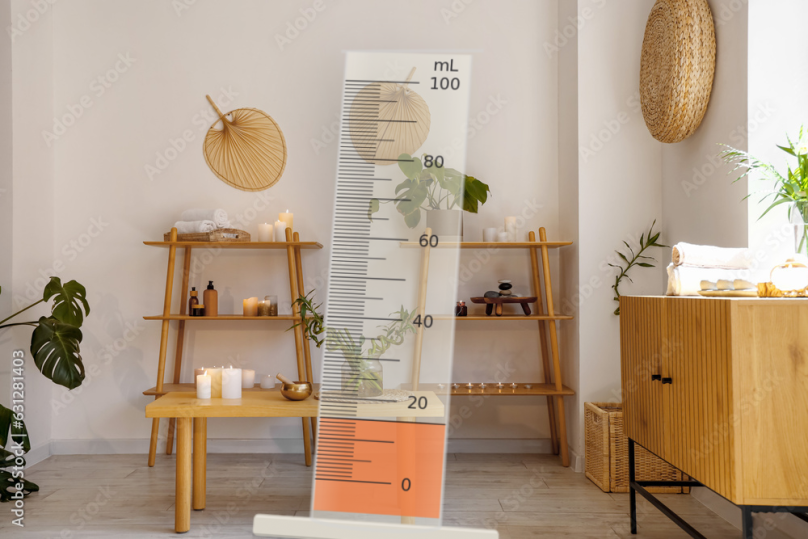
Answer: 15 mL
